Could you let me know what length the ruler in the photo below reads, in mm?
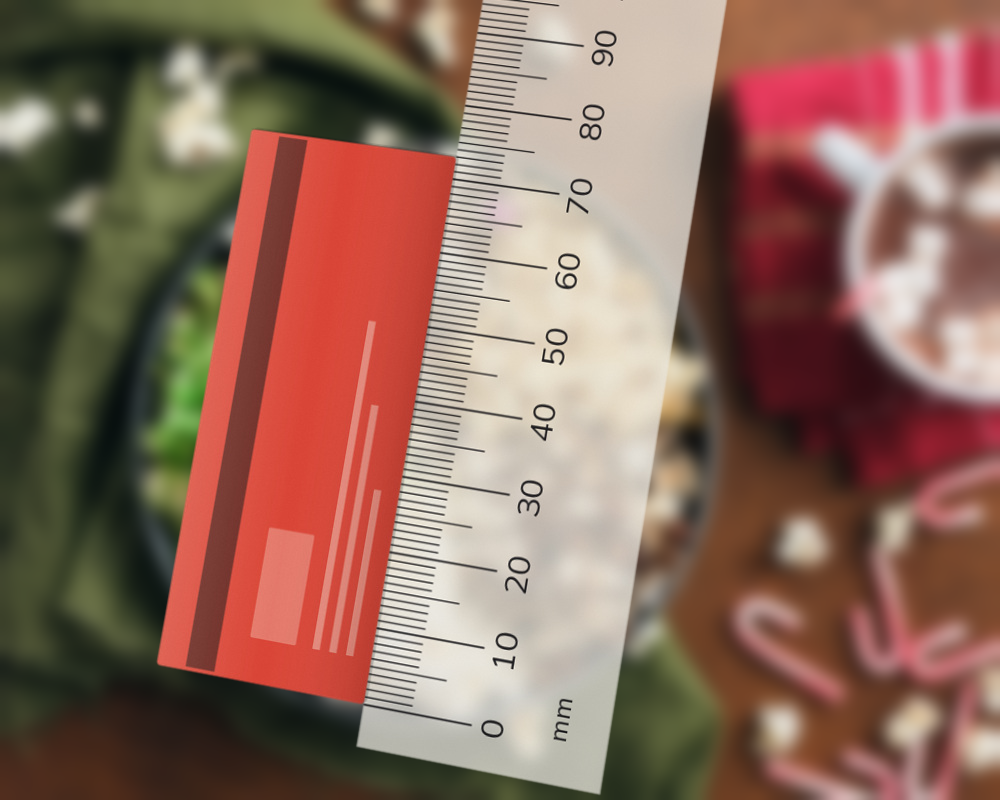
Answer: 73 mm
